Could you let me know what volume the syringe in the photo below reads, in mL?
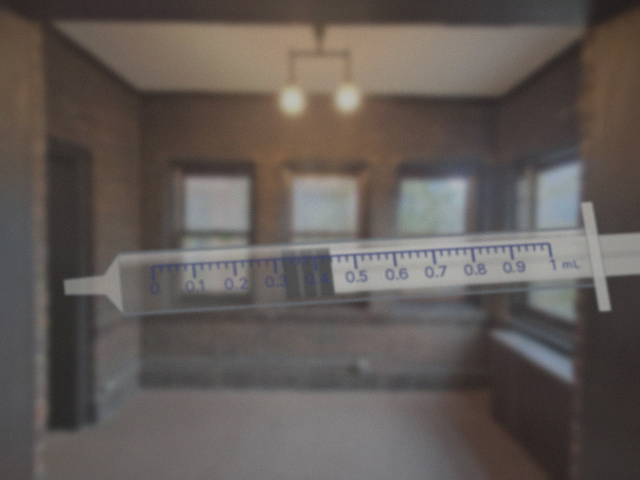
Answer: 0.32 mL
